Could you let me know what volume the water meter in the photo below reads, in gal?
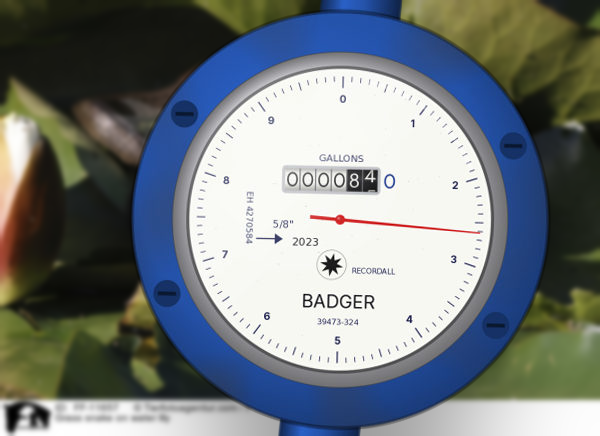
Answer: 842.6 gal
